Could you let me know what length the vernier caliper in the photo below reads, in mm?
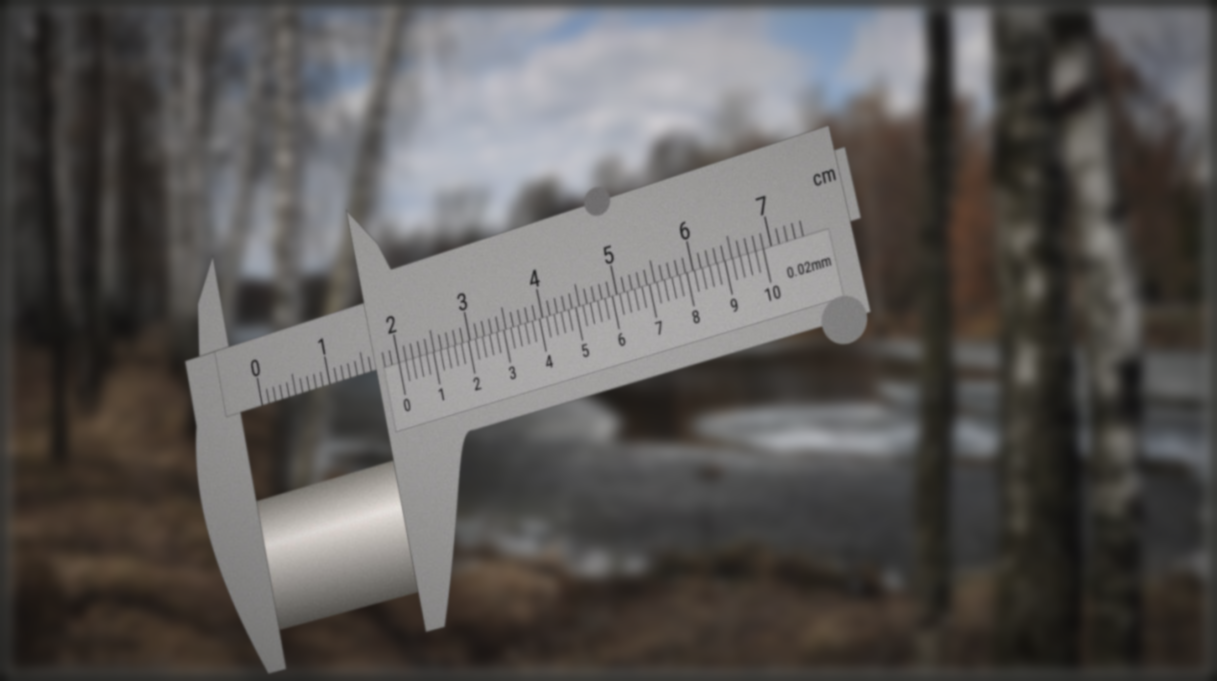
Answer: 20.0 mm
